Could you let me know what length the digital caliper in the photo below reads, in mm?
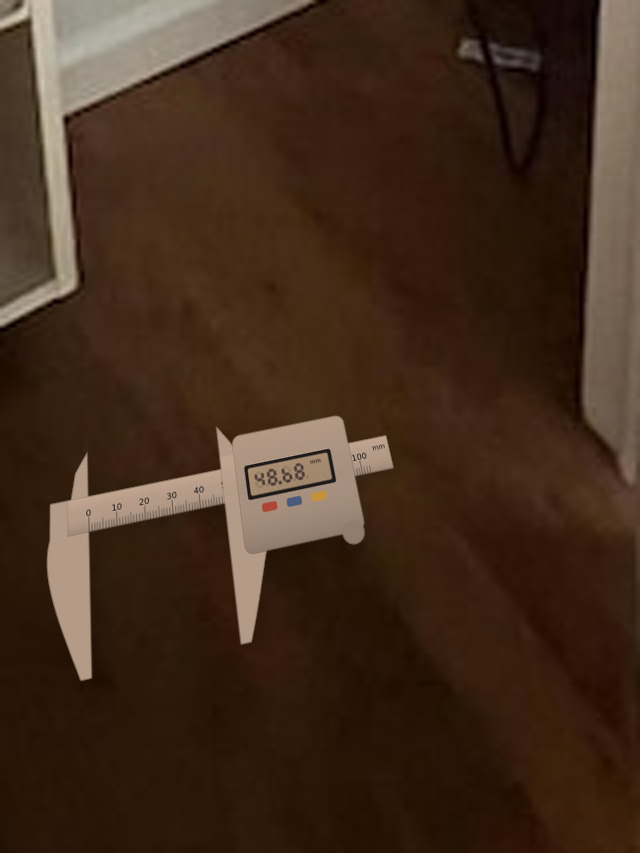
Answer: 48.68 mm
